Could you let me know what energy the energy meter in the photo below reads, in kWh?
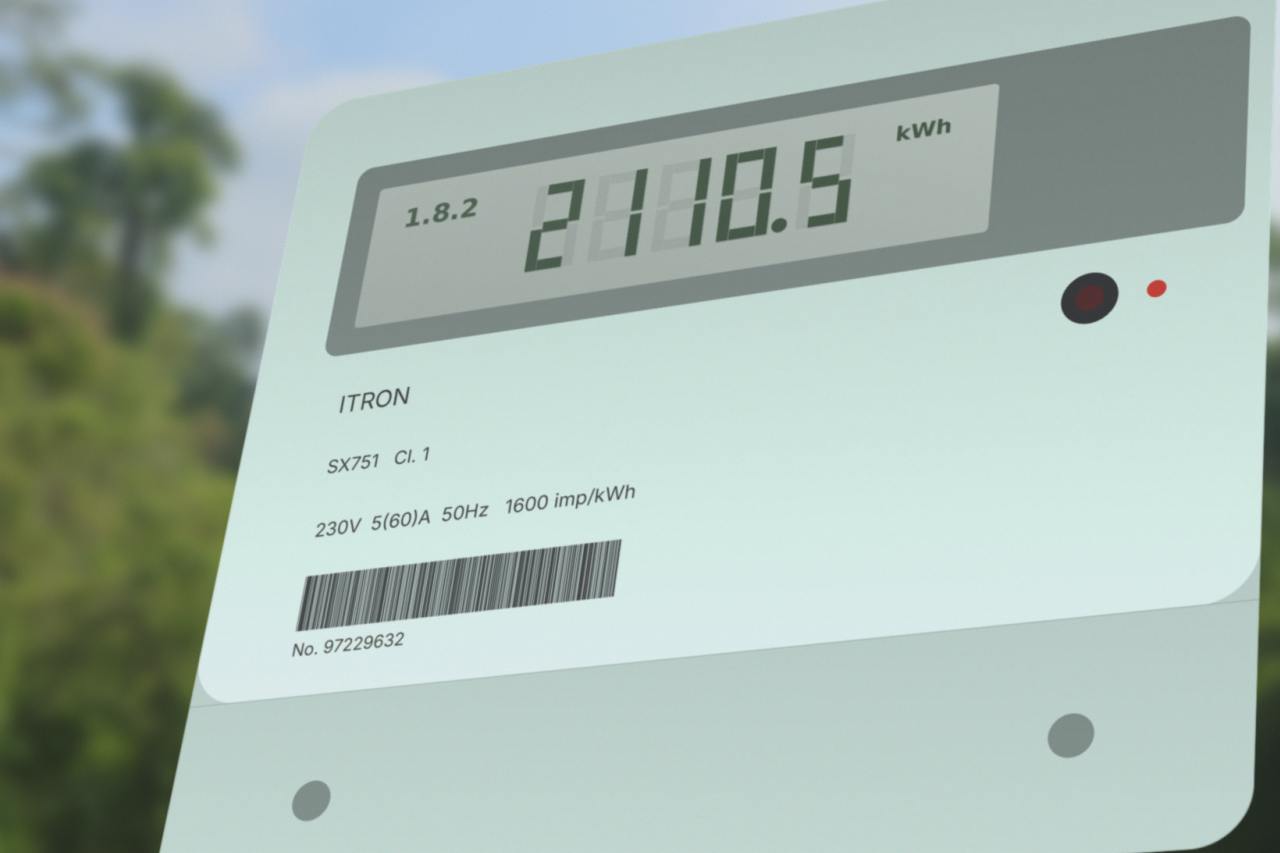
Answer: 2110.5 kWh
